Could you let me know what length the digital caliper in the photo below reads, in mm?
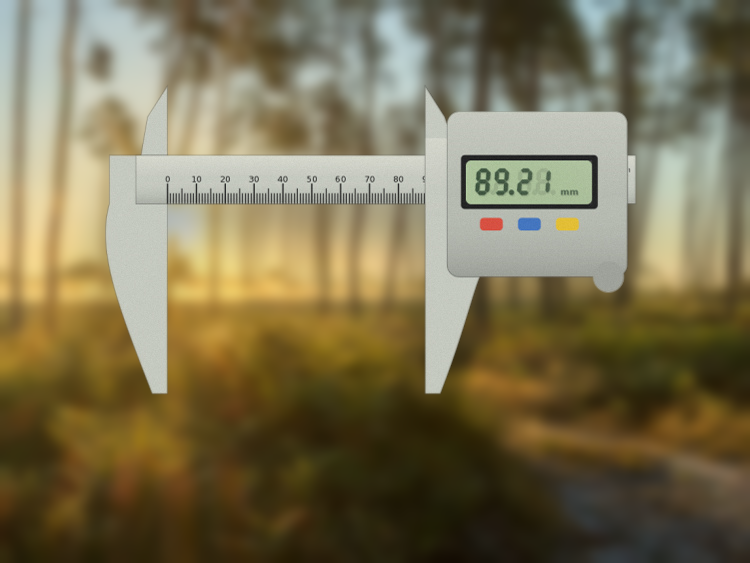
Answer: 89.21 mm
